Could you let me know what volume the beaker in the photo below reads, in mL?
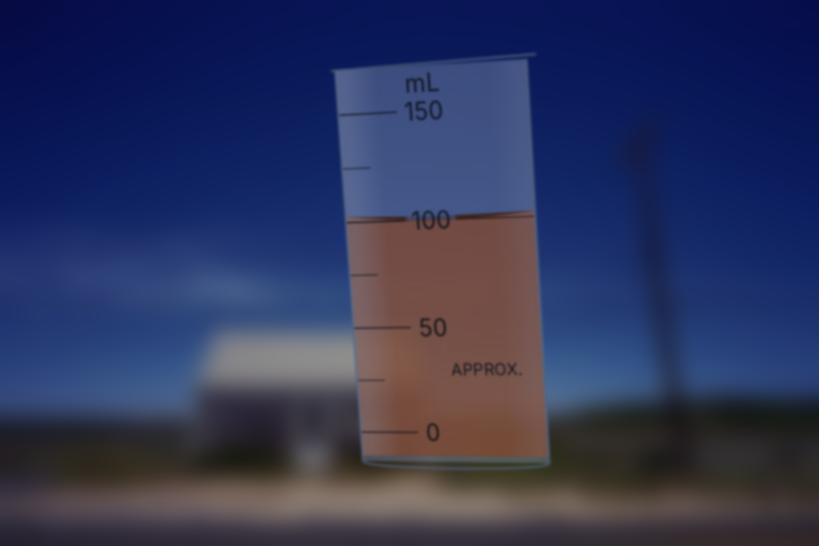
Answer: 100 mL
